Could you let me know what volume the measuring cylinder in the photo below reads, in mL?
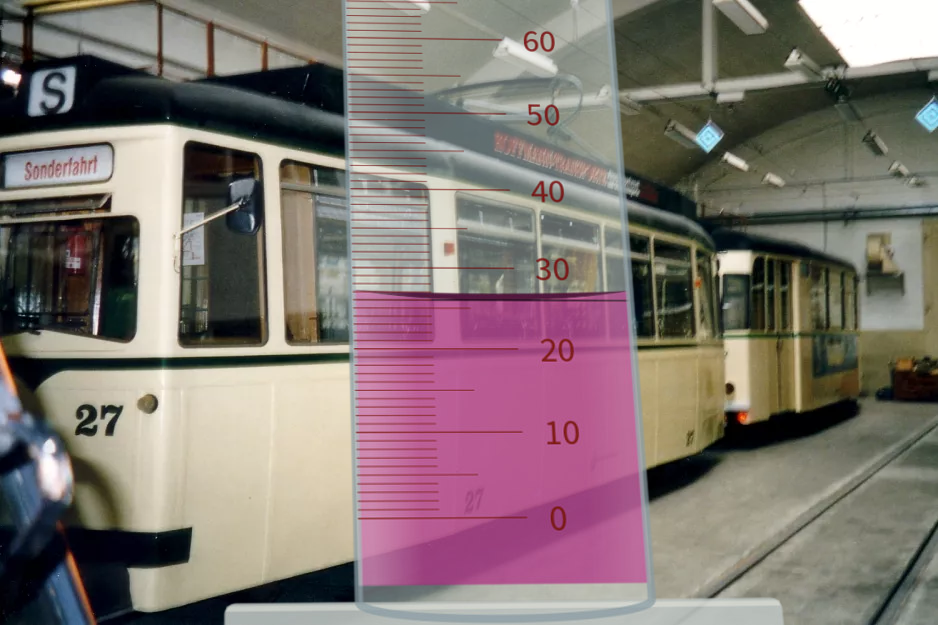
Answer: 26 mL
